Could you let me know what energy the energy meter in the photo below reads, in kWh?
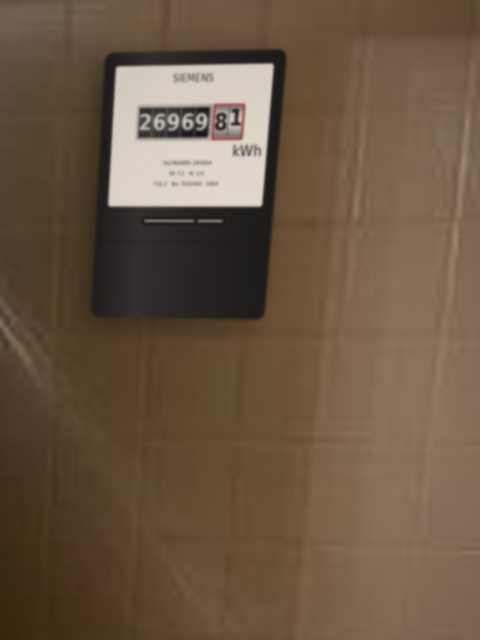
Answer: 26969.81 kWh
